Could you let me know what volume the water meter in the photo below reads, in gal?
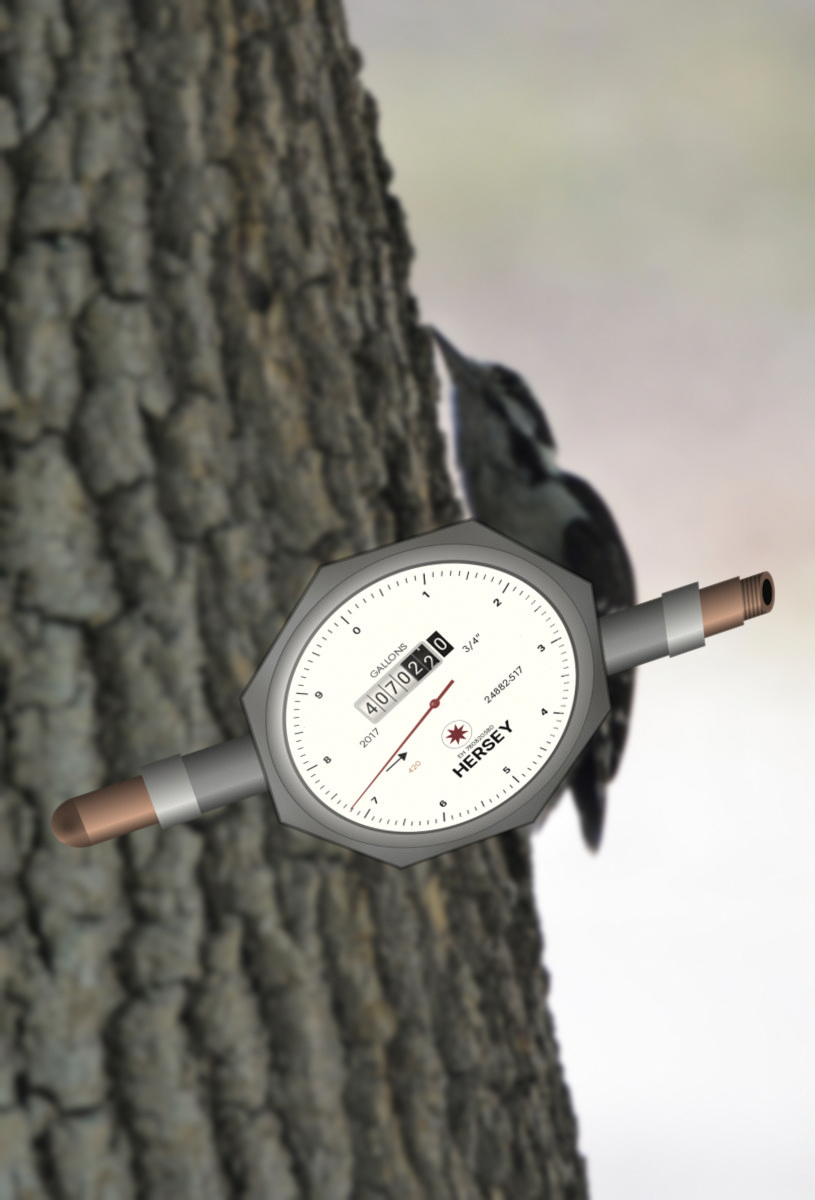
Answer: 4070217.2 gal
